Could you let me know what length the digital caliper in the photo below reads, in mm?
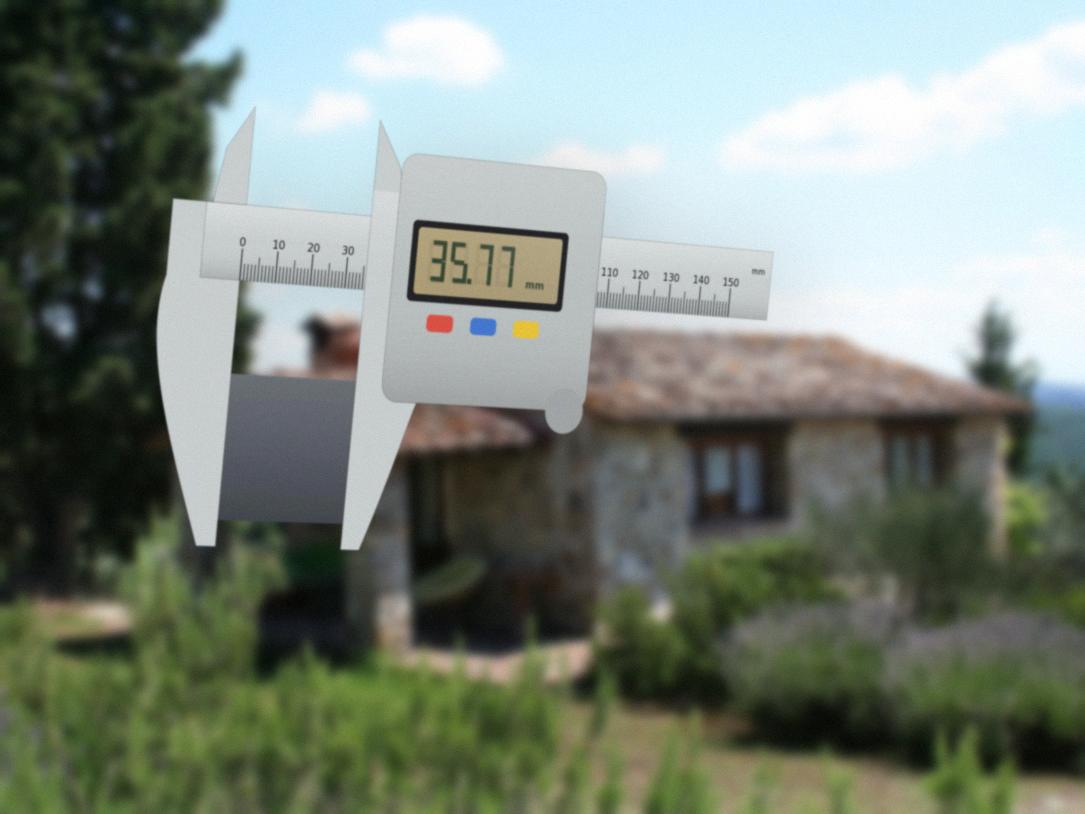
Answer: 35.77 mm
